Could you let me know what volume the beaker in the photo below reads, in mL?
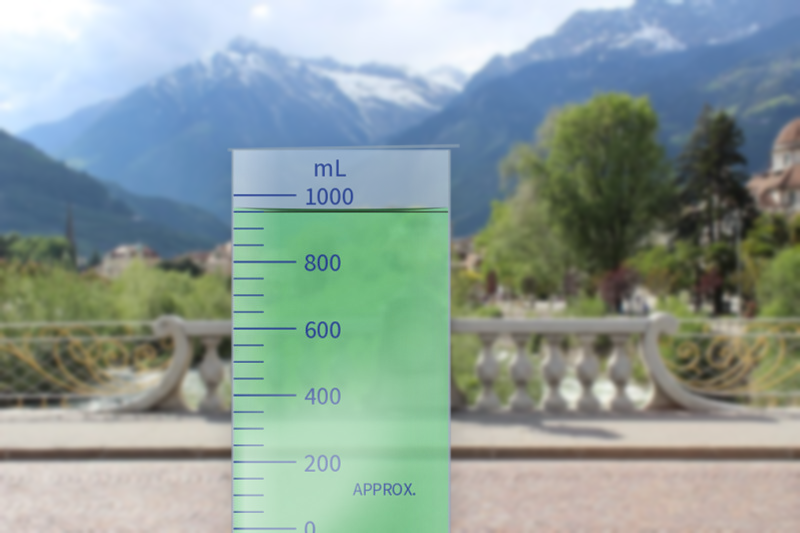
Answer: 950 mL
